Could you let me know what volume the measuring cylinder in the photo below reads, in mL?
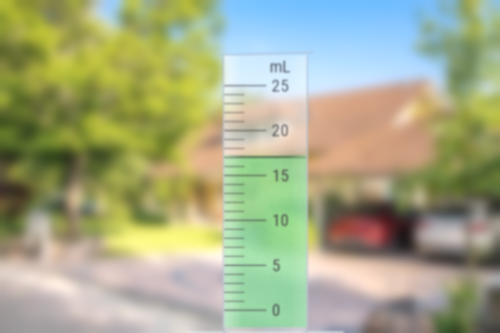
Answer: 17 mL
